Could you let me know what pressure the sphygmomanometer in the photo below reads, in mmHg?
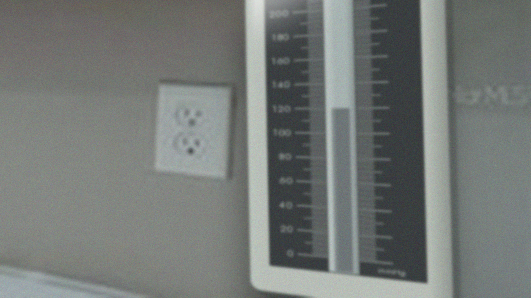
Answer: 120 mmHg
